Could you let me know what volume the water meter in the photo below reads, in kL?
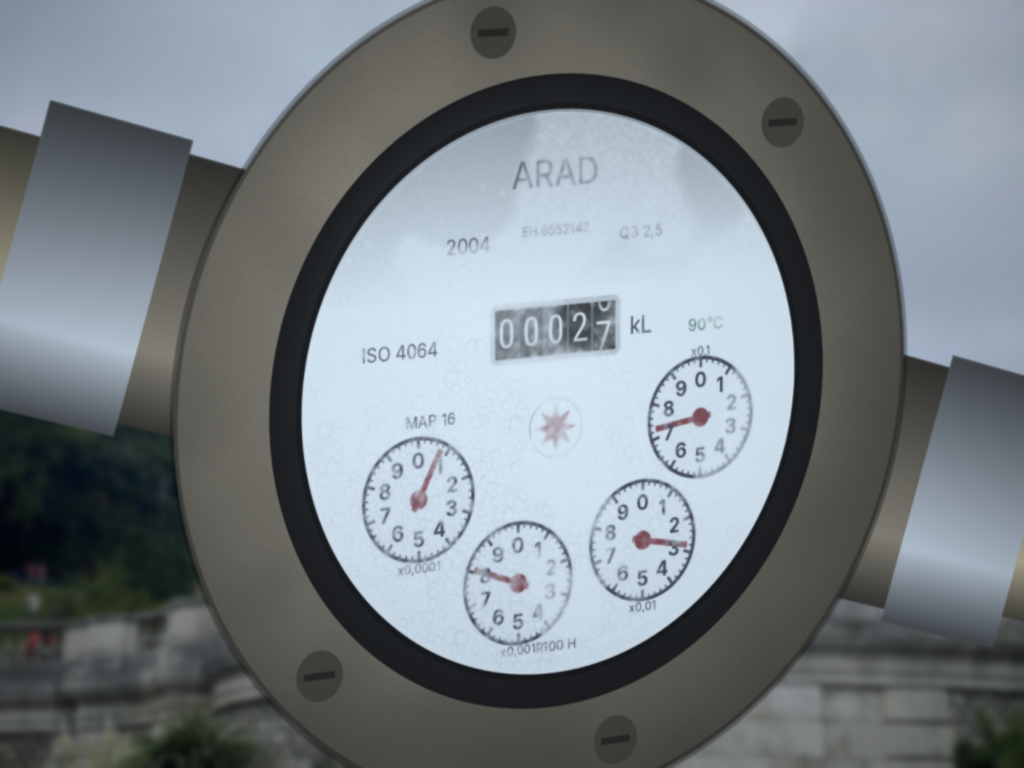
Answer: 26.7280 kL
